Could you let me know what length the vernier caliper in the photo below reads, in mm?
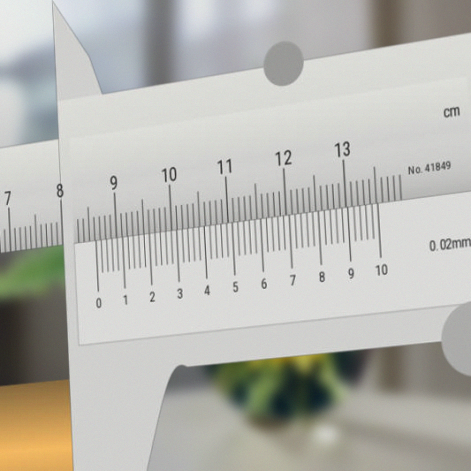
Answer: 86.2 mm
